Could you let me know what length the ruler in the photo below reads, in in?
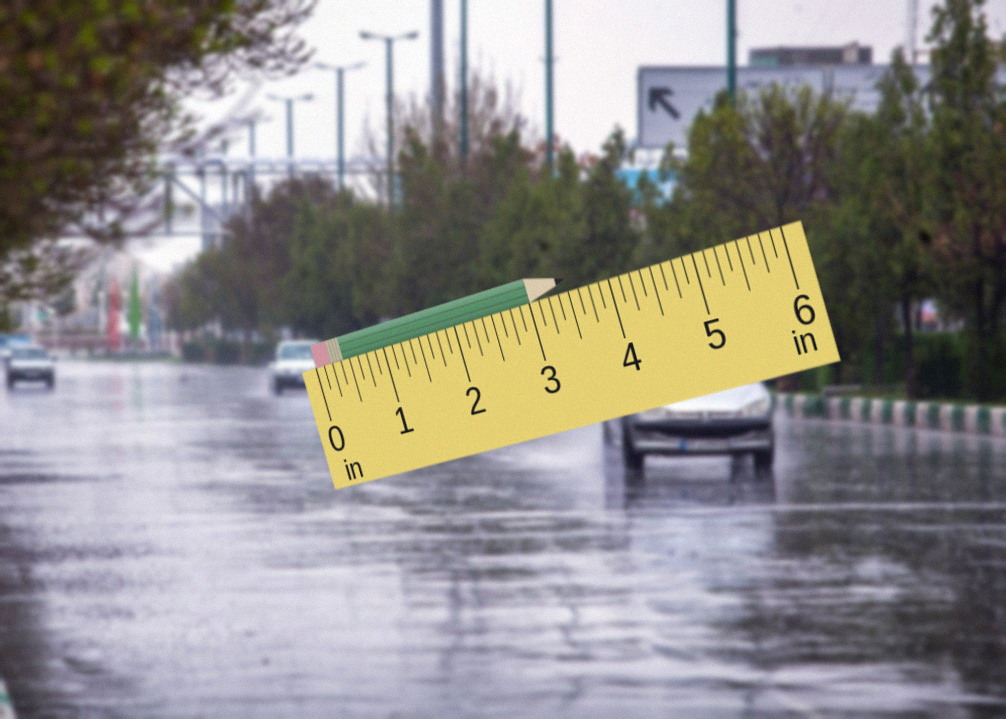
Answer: 3.5 in
